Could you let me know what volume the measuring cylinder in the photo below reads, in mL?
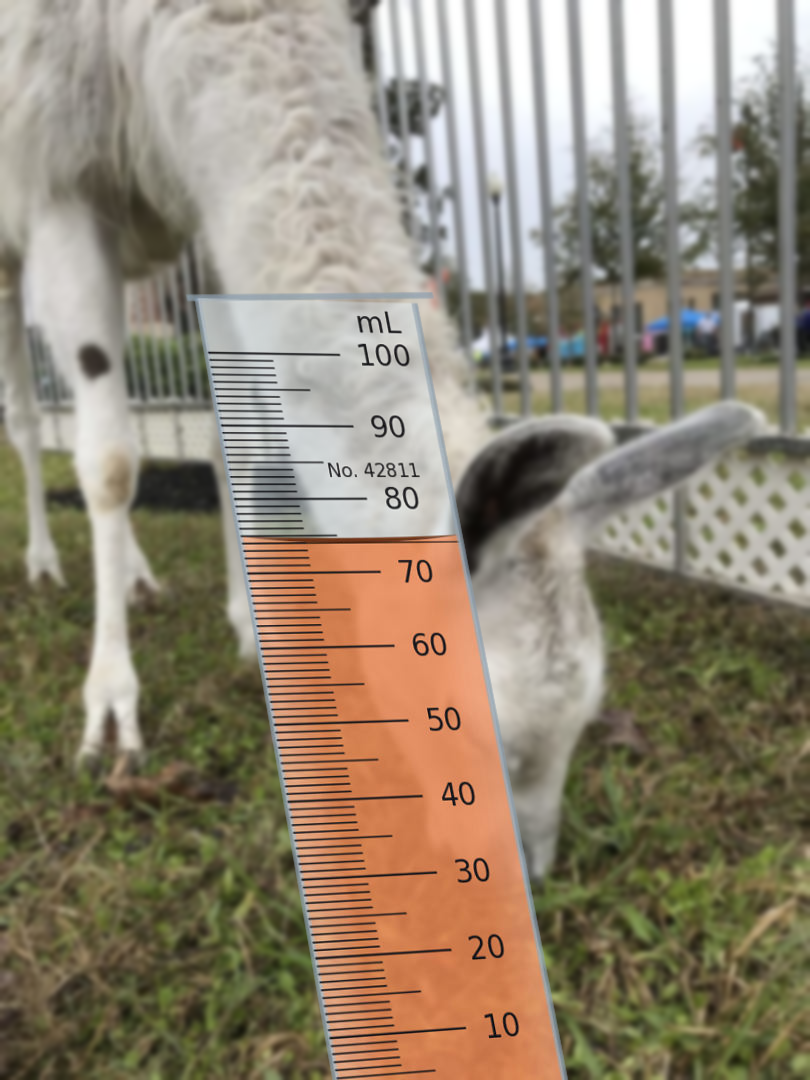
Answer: 74 mL
